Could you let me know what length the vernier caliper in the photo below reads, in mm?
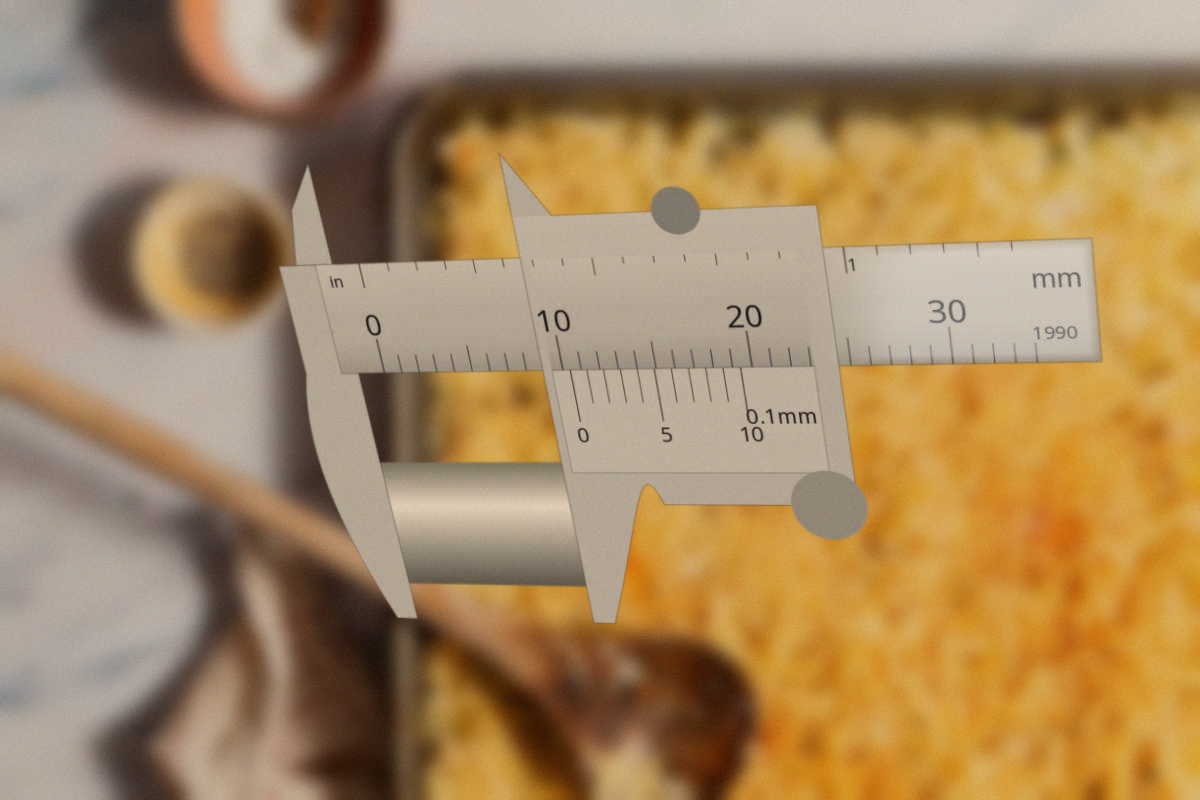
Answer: 10.4 mm
